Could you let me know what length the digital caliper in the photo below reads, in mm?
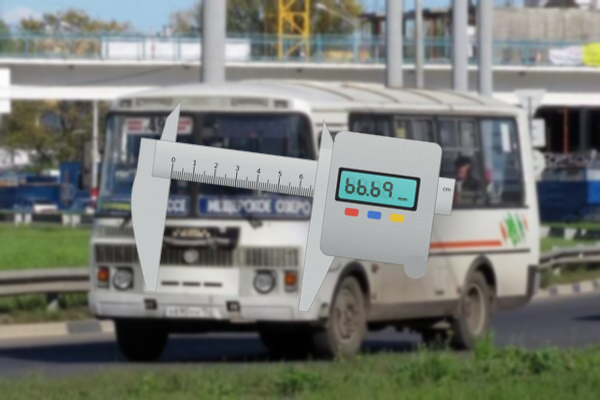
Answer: 66.69 mm
